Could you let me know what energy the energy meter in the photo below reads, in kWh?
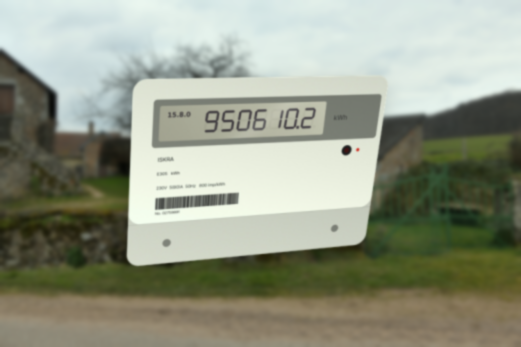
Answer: 950610.2 kWh
